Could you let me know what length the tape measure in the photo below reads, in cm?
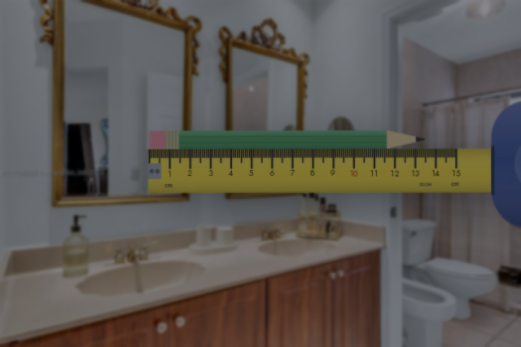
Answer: 13.5 cm
